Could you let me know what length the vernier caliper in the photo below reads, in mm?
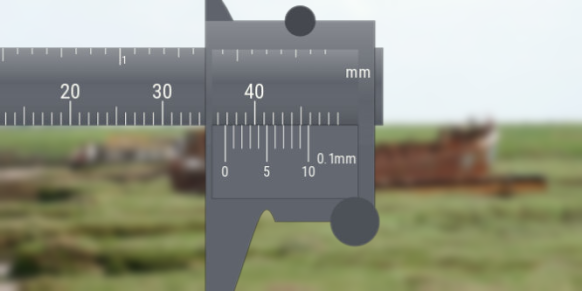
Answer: 36.8 mm
